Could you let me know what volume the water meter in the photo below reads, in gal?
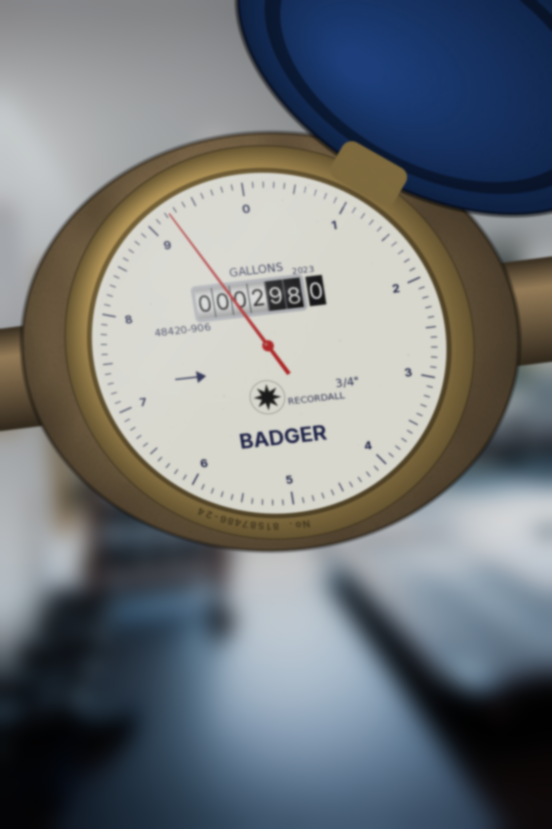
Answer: 2979.2 gal
